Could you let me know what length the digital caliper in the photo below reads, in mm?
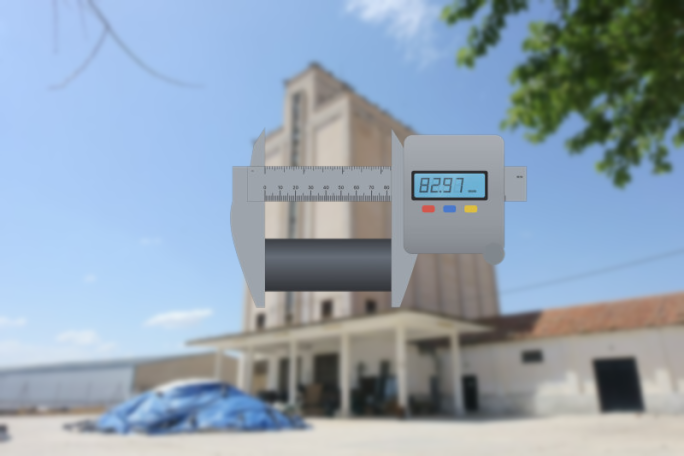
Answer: 82.97 mm
